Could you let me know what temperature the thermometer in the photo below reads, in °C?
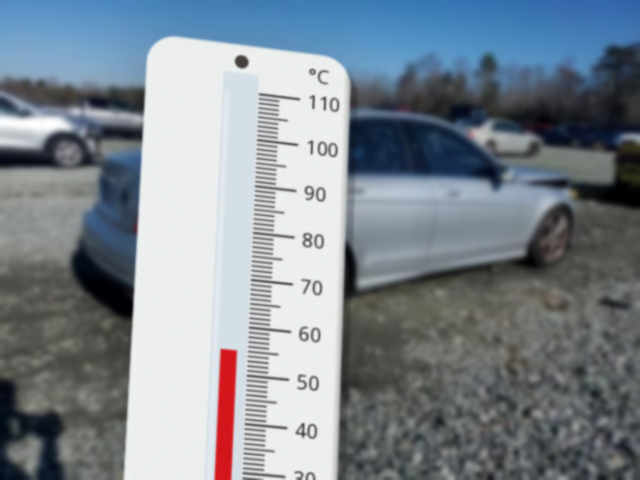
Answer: 55 °C
